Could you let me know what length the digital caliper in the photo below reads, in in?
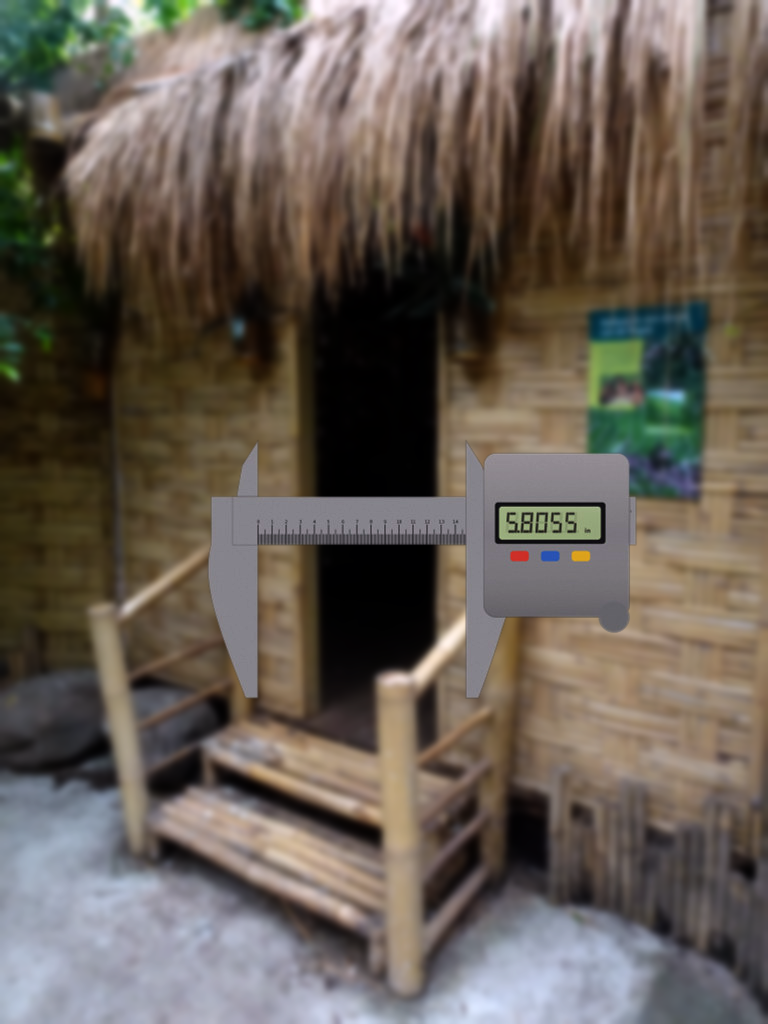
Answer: 5.8055 in
